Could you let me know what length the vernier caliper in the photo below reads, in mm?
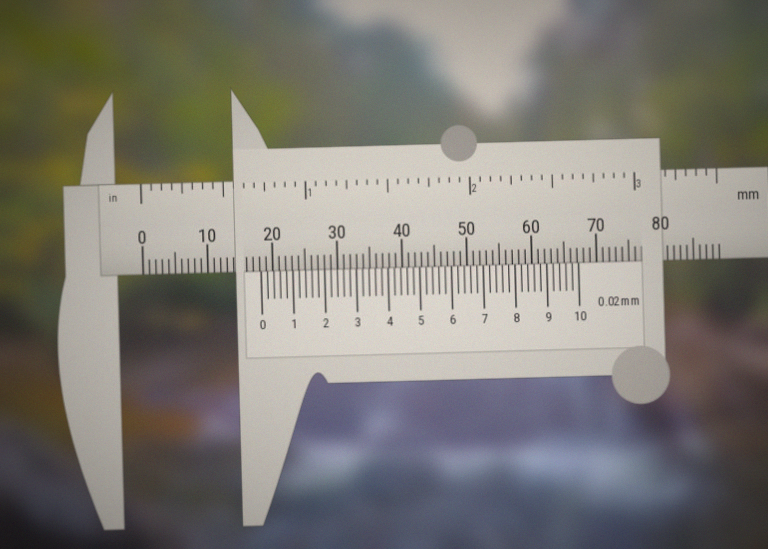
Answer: 18.2 mm
